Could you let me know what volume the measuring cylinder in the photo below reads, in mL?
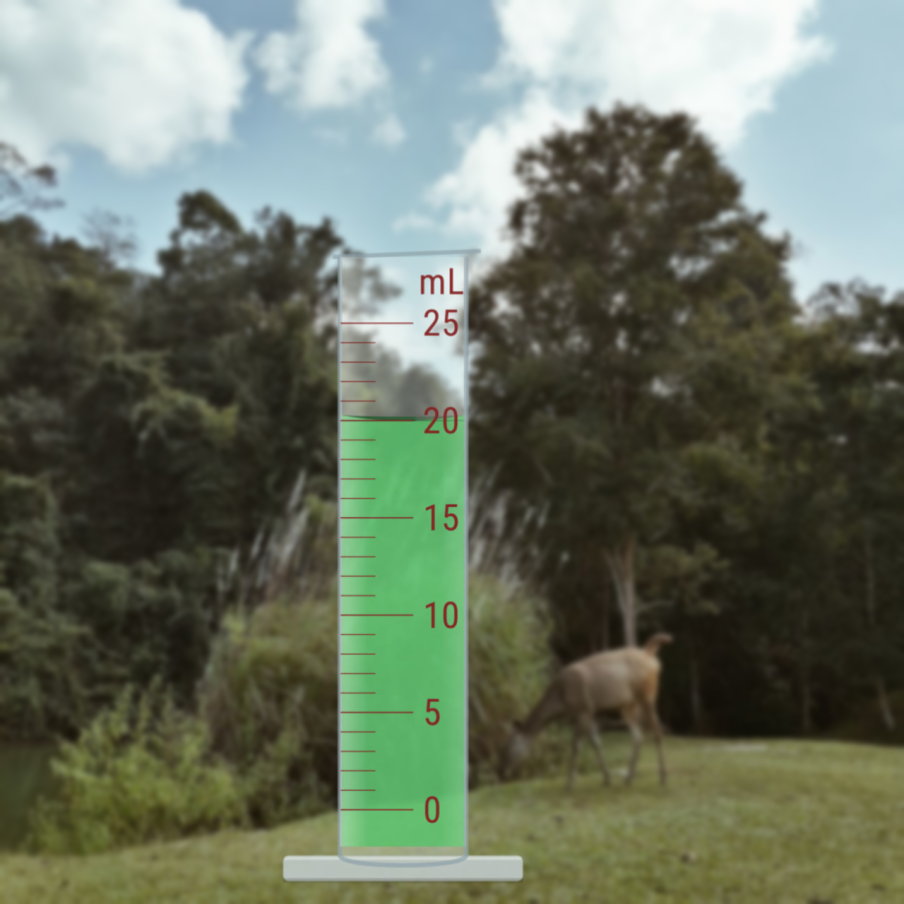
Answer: 20 mL
